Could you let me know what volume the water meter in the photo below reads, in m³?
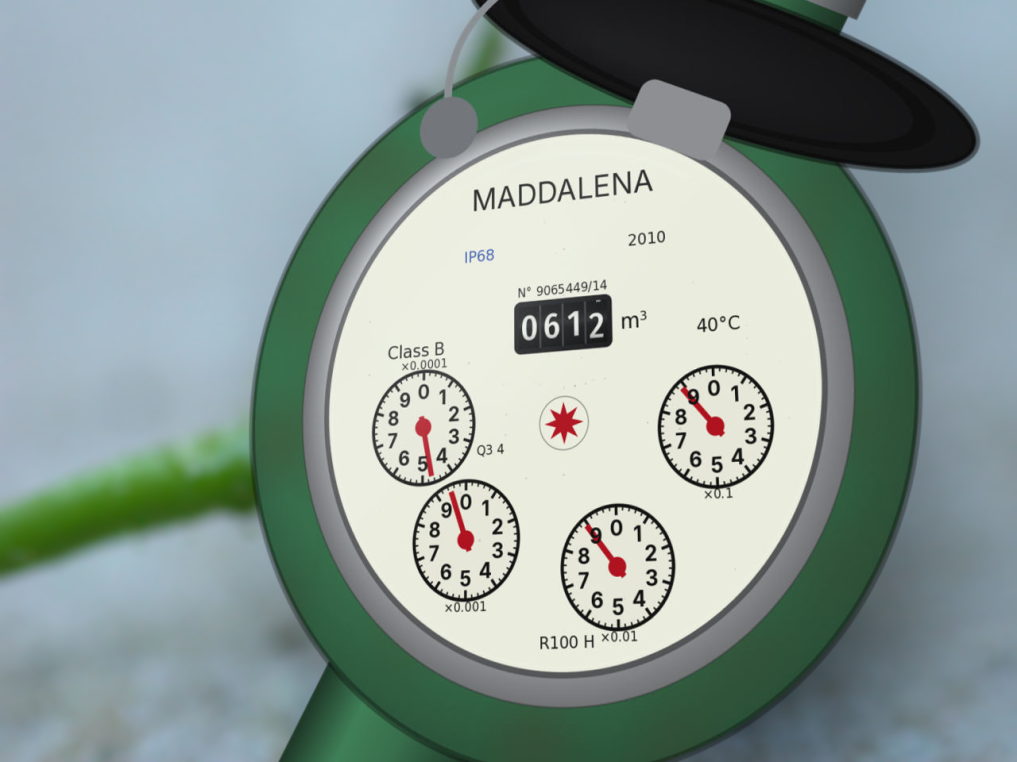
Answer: 611.8894 m³
